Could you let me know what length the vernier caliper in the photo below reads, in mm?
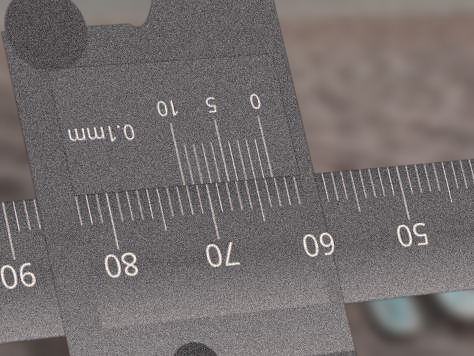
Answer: 63.2 mm
